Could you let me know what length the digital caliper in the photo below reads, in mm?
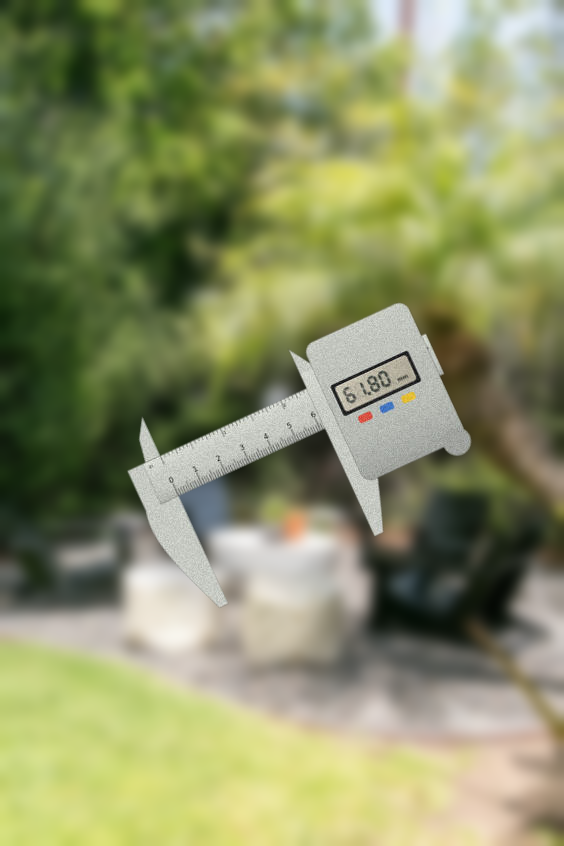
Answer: 61.80 mm
